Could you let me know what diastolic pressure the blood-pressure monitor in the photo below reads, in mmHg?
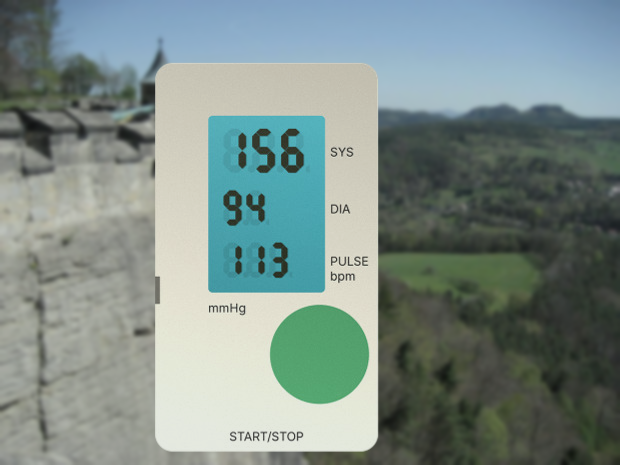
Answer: 94 mmHg
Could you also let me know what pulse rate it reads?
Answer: 113 bpm
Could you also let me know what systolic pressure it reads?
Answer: 156 mmHg
